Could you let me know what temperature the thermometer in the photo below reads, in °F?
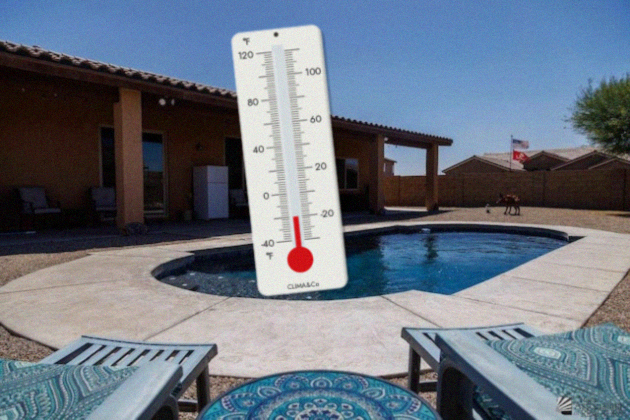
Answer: -20 °F
